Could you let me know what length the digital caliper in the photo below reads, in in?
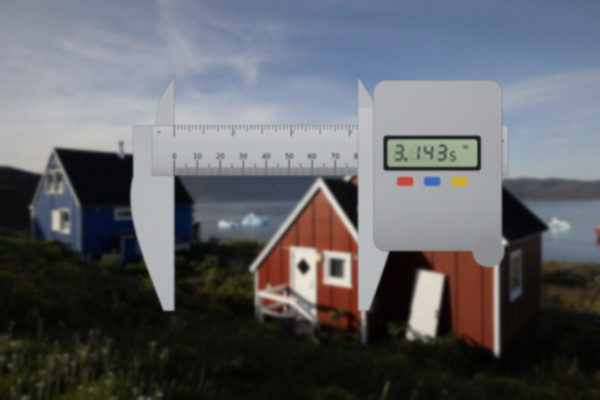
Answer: 3.1435 in
